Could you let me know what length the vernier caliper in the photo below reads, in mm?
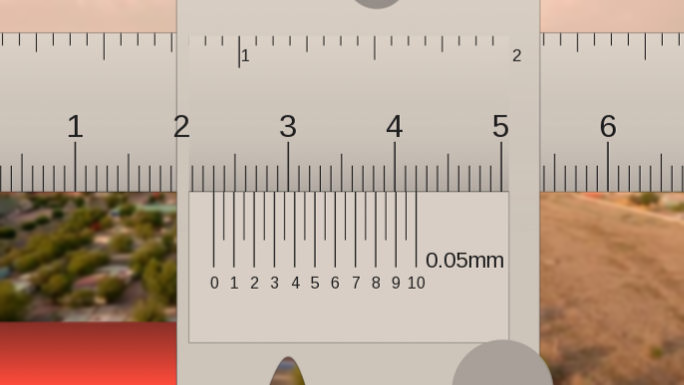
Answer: 23.0 mm
